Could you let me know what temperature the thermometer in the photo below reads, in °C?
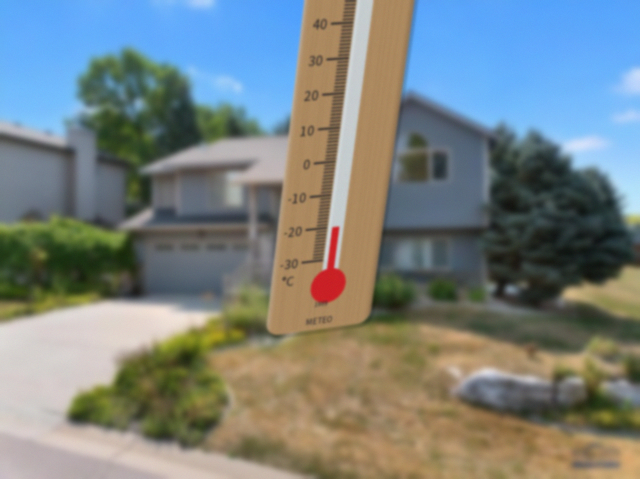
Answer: -20 °C
